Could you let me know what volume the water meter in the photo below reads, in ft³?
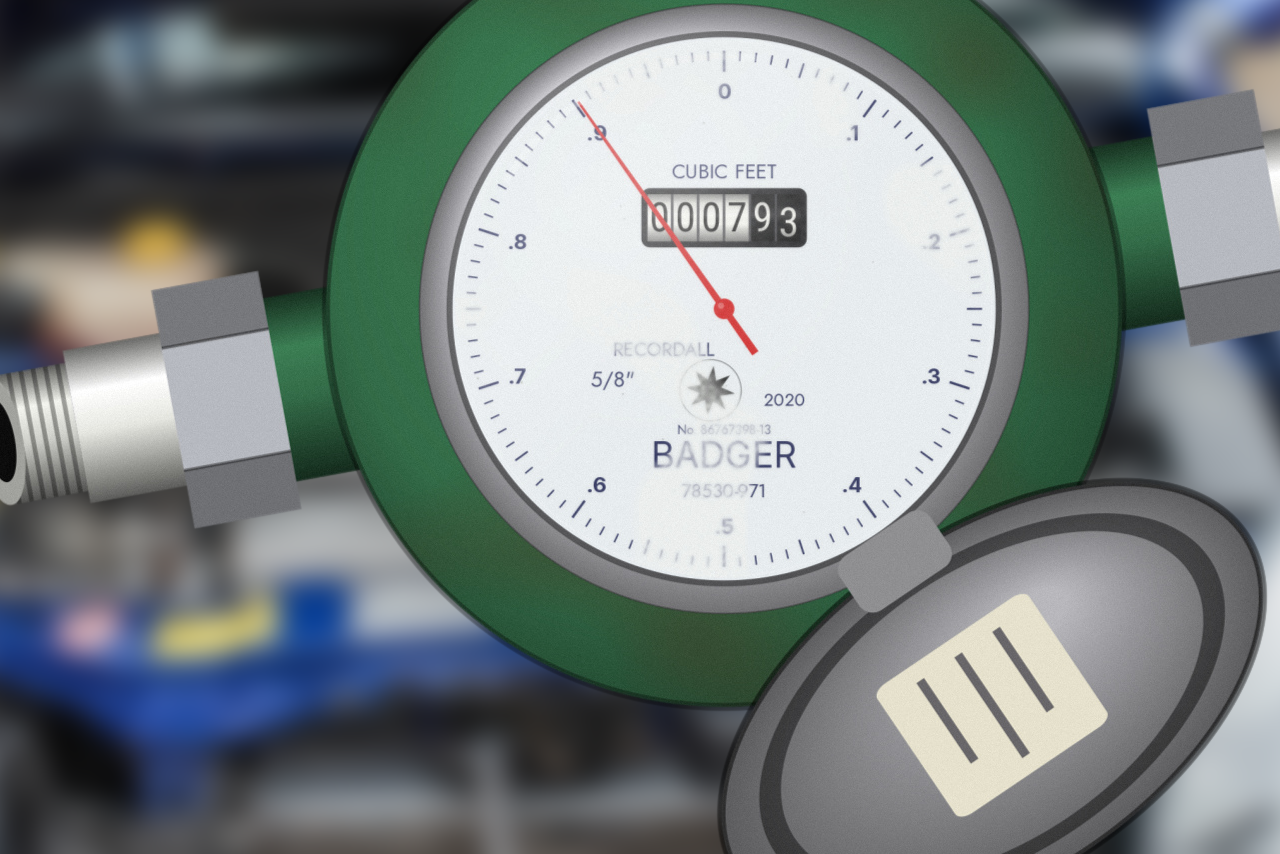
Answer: 792.90 ft³
